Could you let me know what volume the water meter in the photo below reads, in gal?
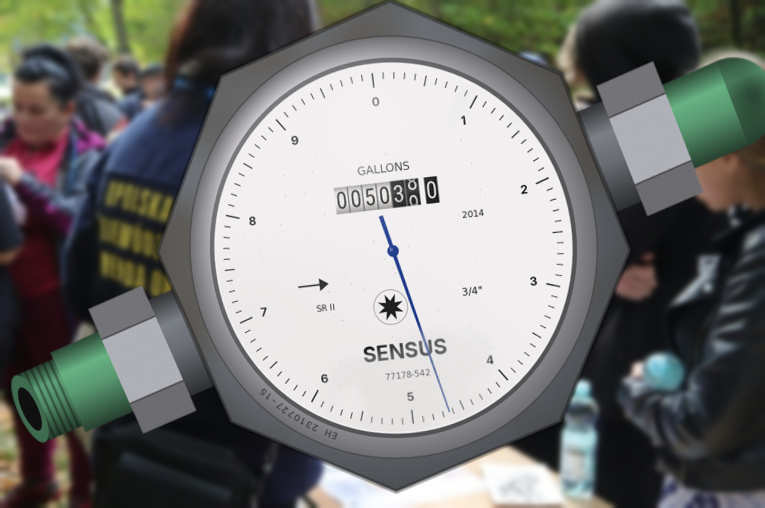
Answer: 50384.6 gal
